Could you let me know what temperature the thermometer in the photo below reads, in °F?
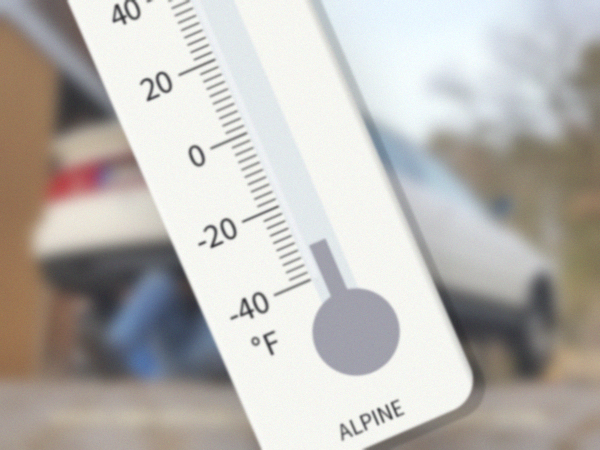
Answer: -32 °F
